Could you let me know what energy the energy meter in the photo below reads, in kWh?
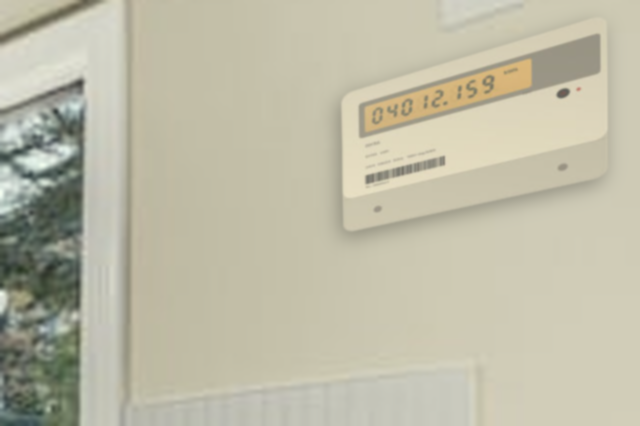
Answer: 4012.159 kWh
